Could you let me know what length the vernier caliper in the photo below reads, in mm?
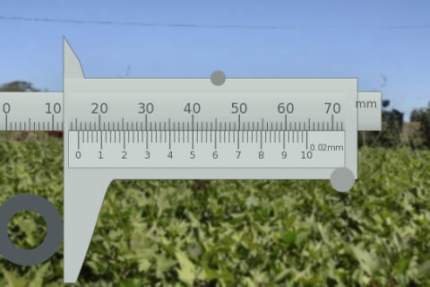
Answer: 15.5 mm
